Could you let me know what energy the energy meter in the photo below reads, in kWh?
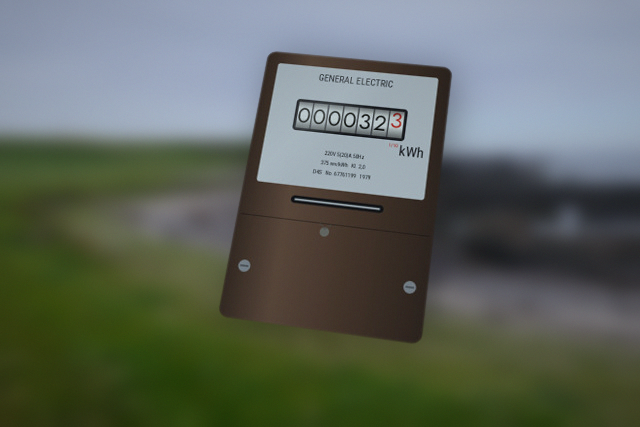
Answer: 32.3 kWh
